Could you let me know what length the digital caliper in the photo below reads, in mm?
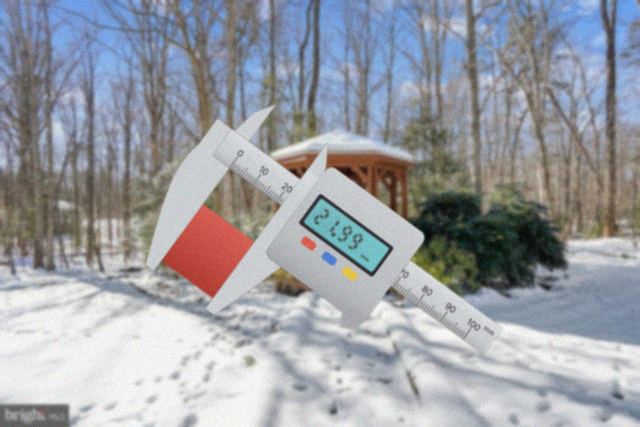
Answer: 21.99 mm
